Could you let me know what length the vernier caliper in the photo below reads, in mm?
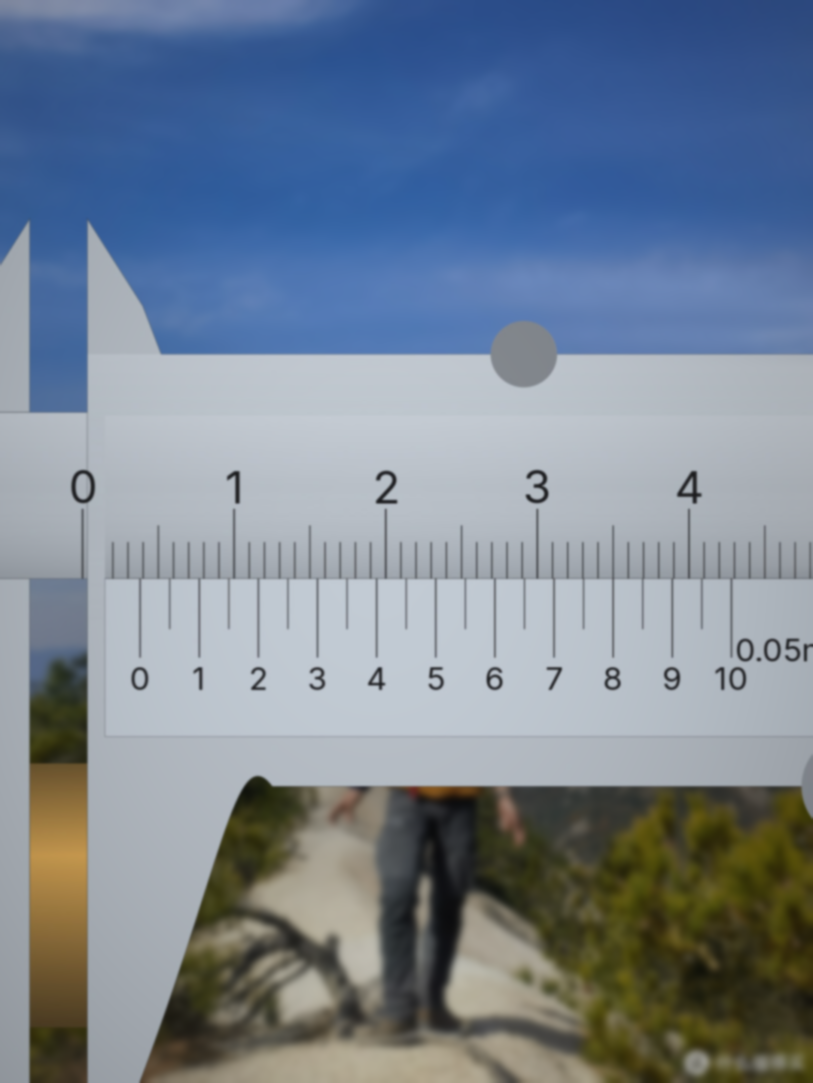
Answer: 3.8 mm
